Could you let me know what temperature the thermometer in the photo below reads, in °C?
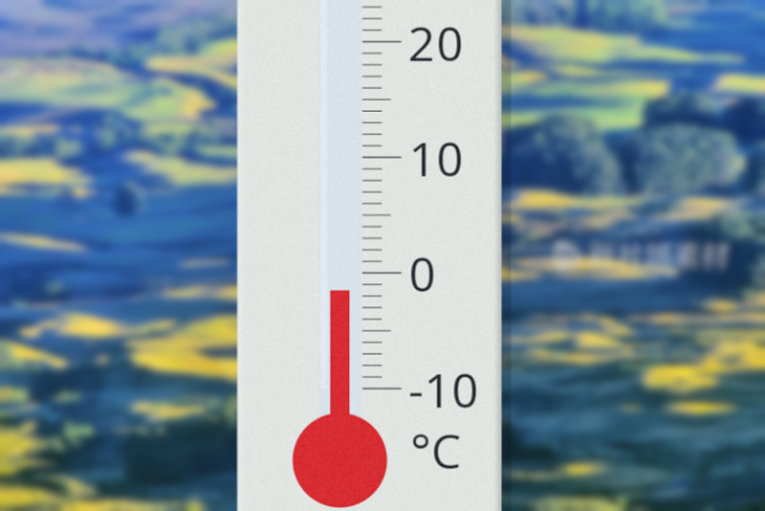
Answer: -1.5 °C
